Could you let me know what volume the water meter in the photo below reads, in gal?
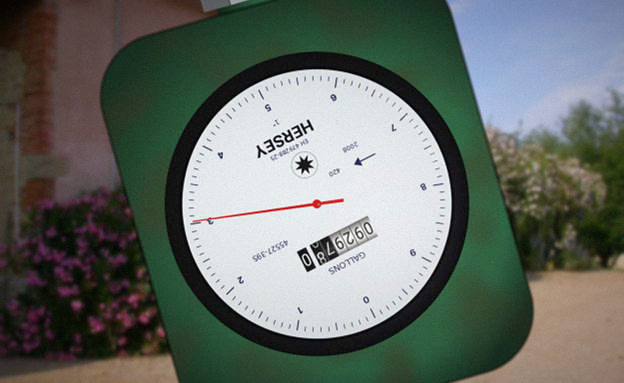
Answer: 929783.0 gal
